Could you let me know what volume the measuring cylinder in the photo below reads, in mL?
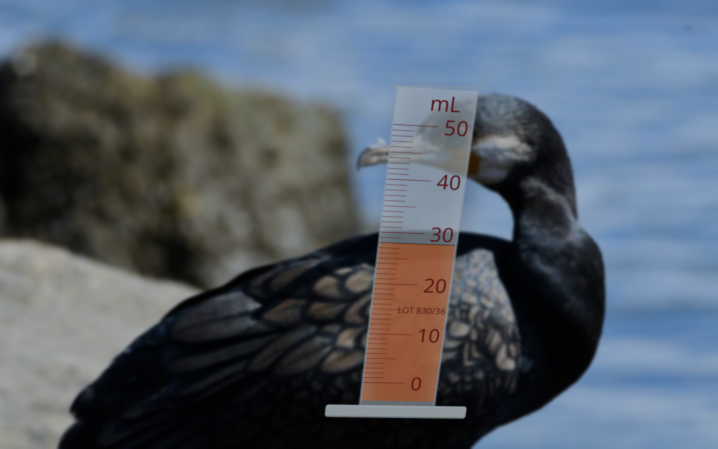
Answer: 28 mL
